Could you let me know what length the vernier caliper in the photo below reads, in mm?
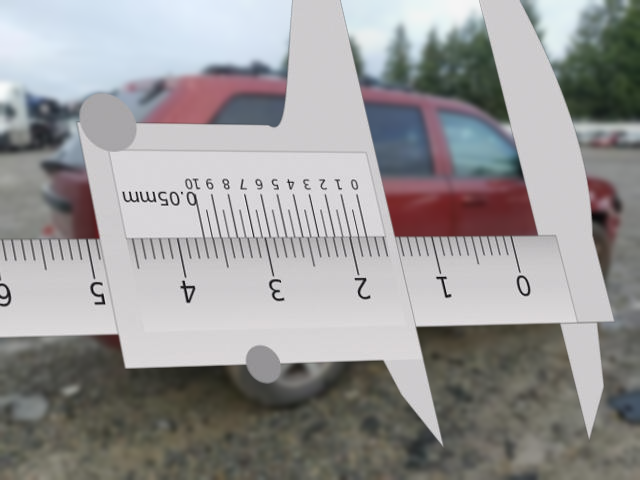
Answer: 18.0 mm
